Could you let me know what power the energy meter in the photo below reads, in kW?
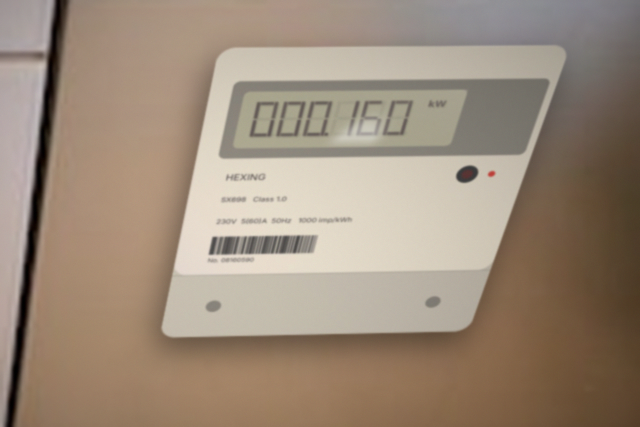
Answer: 0.160 kW
